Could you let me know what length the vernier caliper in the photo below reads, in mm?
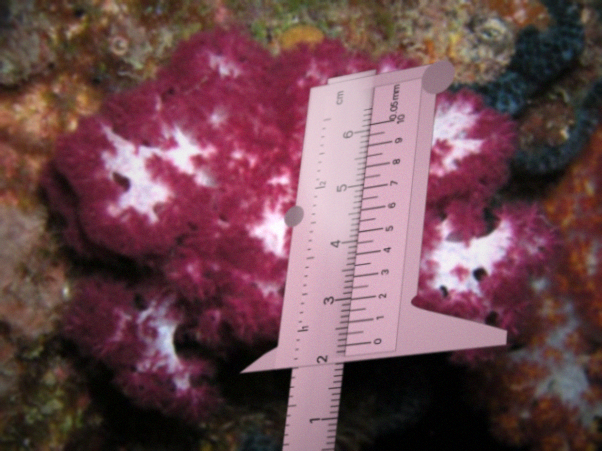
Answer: 22.0 mm
